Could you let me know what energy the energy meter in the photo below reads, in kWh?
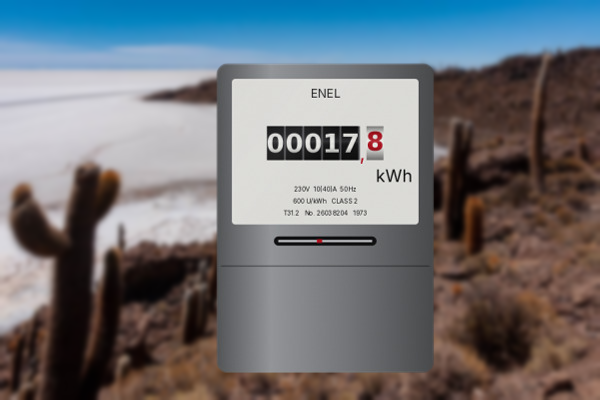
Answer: 17.8 kWh
